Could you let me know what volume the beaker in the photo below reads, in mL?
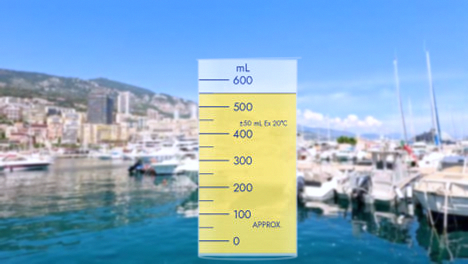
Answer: 550 mL
